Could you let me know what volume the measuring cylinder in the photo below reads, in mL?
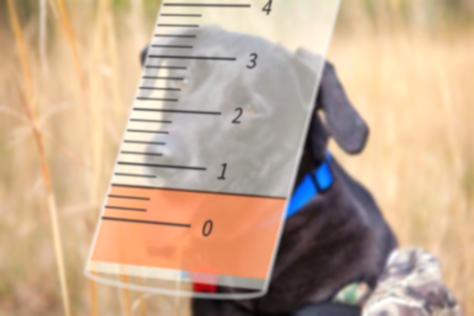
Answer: 0.6 mL
